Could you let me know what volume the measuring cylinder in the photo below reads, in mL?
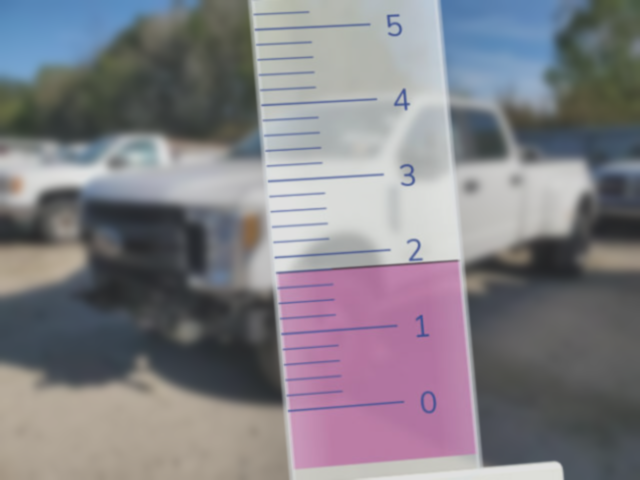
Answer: 1.8 mL
